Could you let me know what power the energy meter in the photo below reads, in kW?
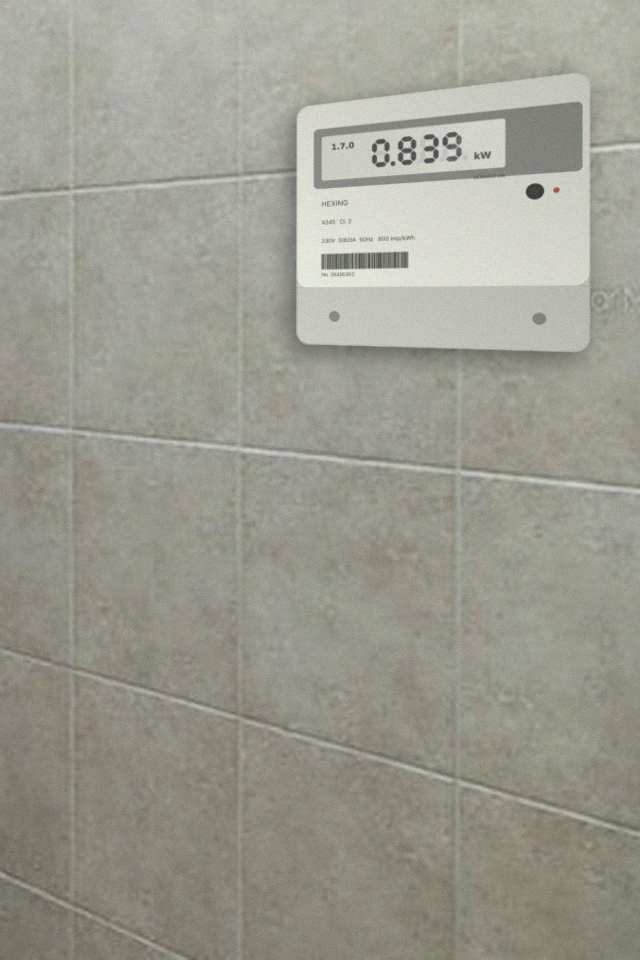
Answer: 0.839 kW
